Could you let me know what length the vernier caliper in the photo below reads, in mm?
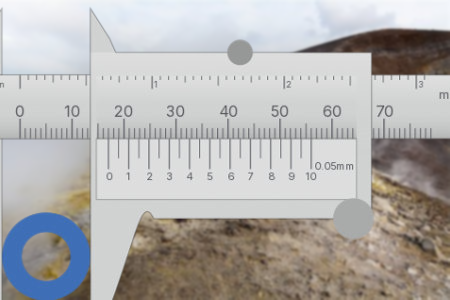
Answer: 17.0 mm
